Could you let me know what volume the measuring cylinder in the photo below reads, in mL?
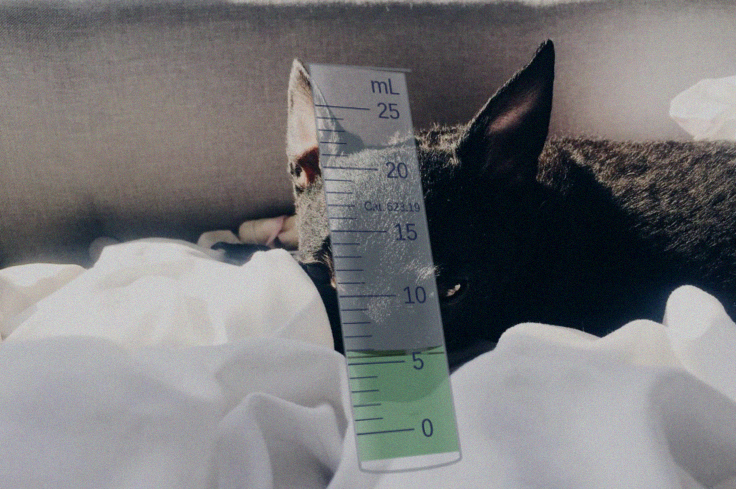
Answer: 5.5 mL
